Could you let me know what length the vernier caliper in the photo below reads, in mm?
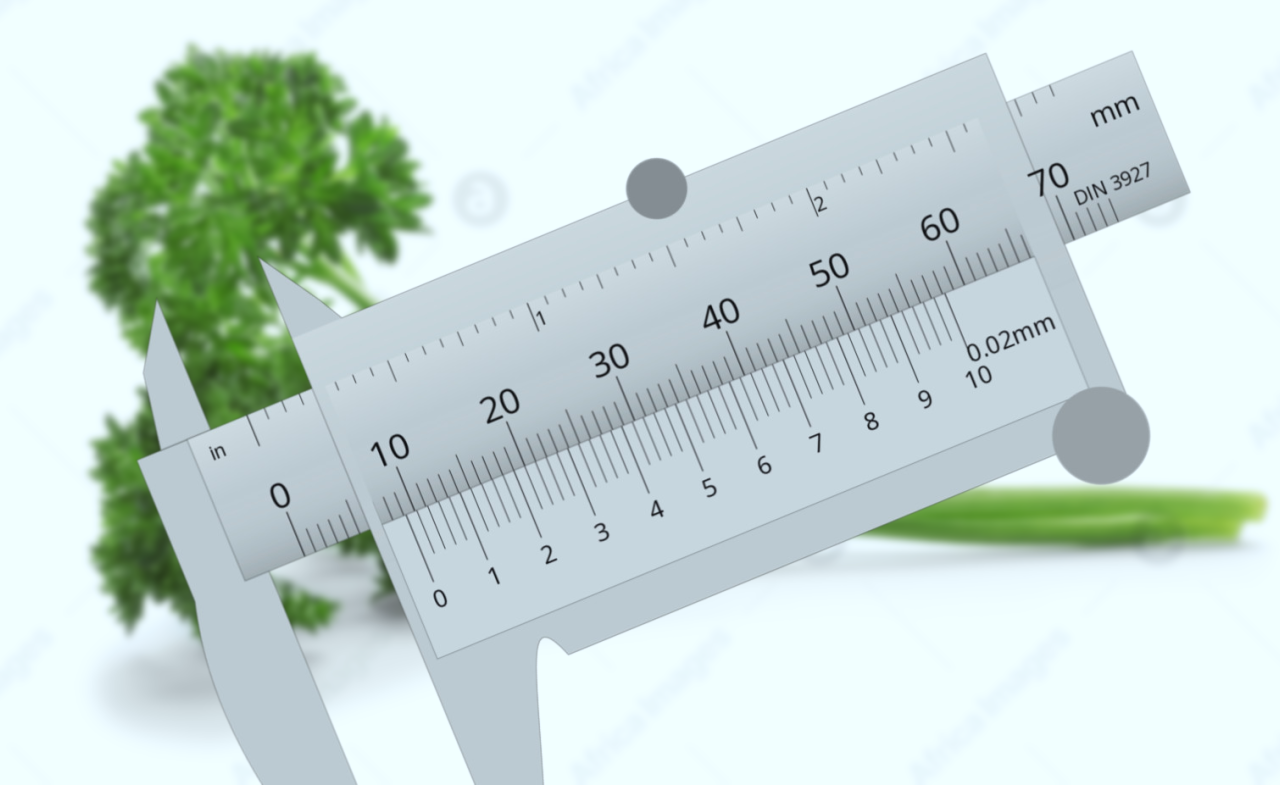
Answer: 9.2 mm
